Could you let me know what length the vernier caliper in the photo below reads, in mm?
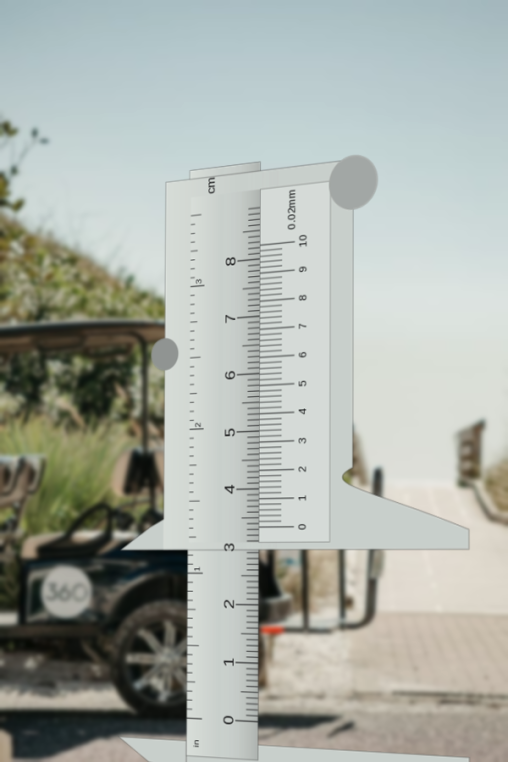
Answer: 33.4 mm
